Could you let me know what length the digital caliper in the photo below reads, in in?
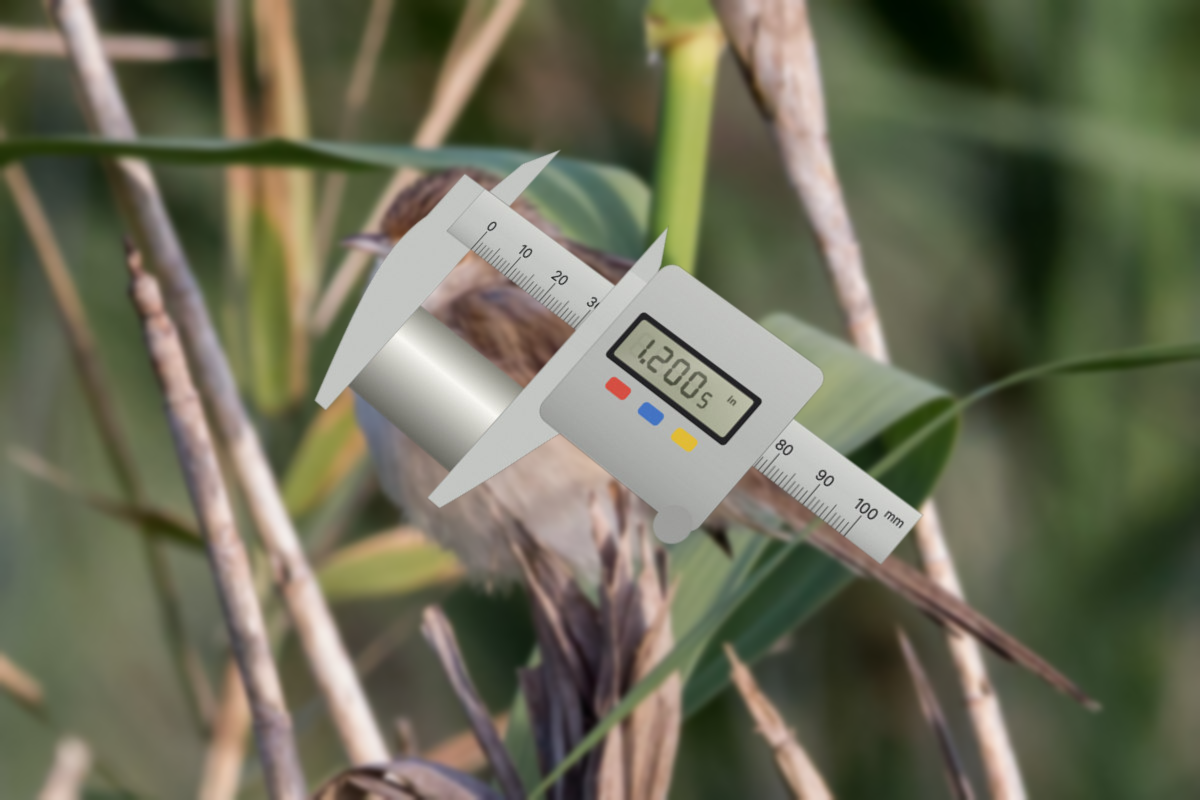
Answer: 1.2005 in
